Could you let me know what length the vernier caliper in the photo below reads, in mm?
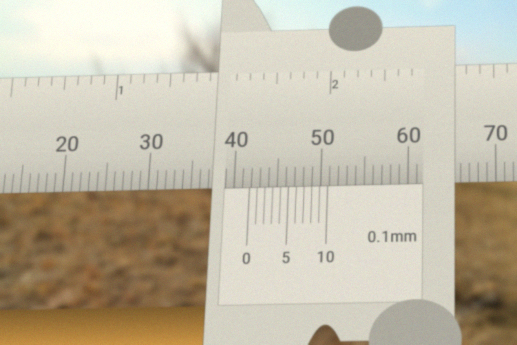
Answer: 41.8 mm
